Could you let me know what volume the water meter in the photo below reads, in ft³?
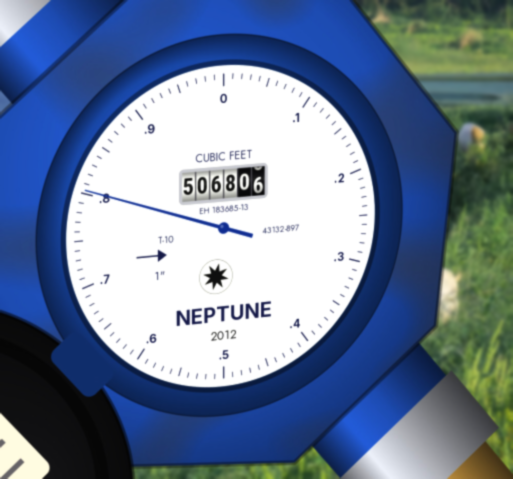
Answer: 506805.80 ft³
